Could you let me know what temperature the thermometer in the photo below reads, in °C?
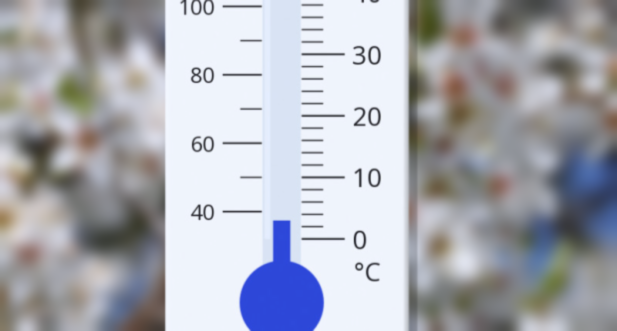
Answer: 3 °C
